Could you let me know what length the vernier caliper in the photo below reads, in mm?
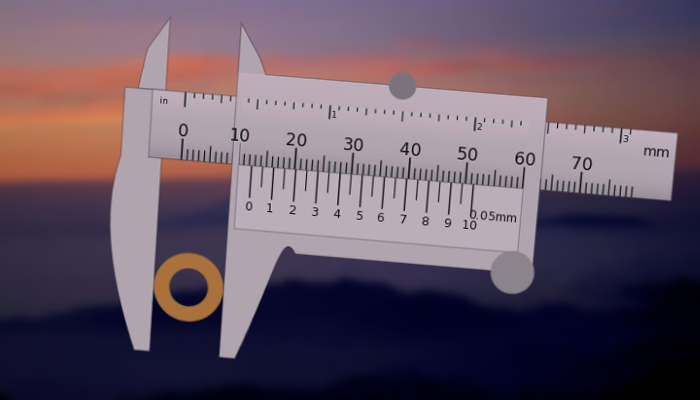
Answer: 12.4 mm
